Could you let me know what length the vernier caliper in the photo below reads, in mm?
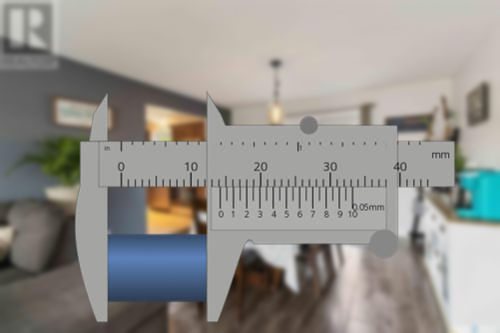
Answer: 14.2 mm
